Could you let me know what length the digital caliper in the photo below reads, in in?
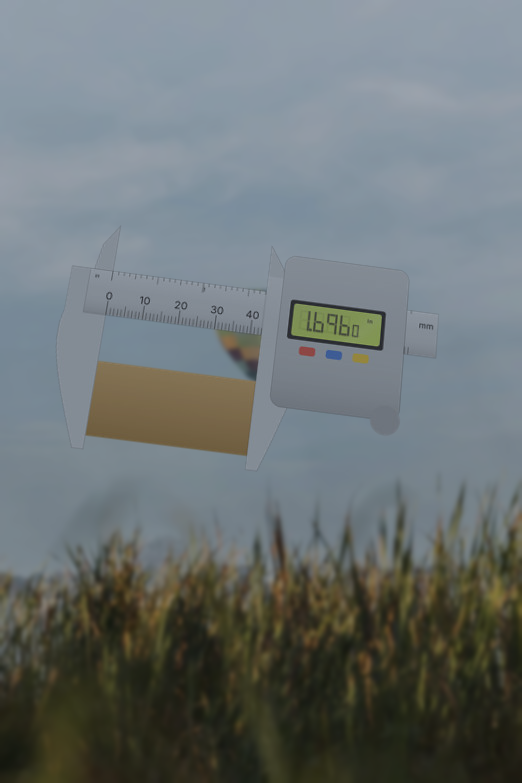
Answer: 1.6960 in
